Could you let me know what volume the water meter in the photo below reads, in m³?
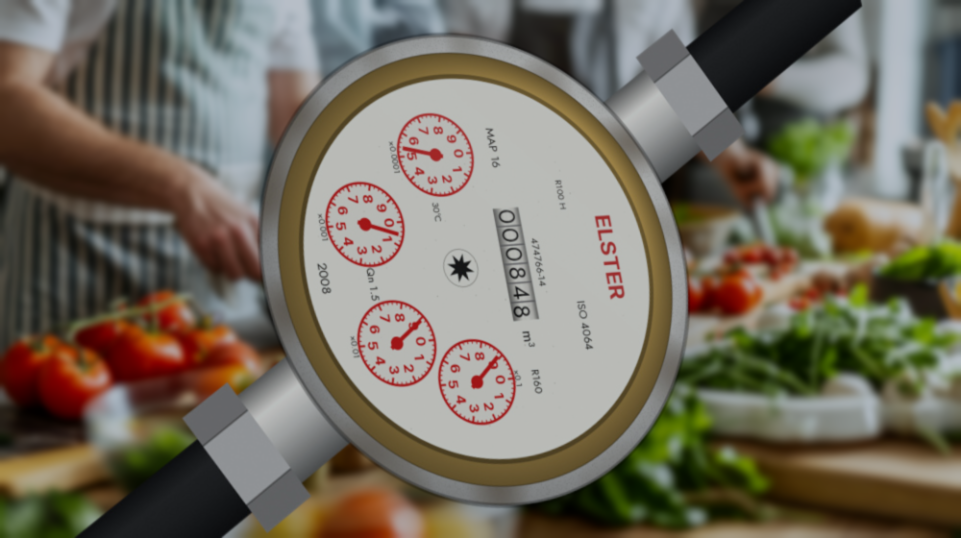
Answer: 847.8905 m³
